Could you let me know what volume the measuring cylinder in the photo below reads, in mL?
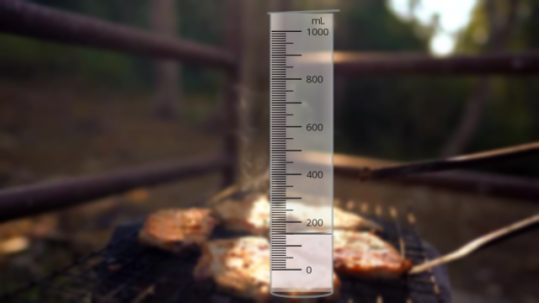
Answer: 150 mL
